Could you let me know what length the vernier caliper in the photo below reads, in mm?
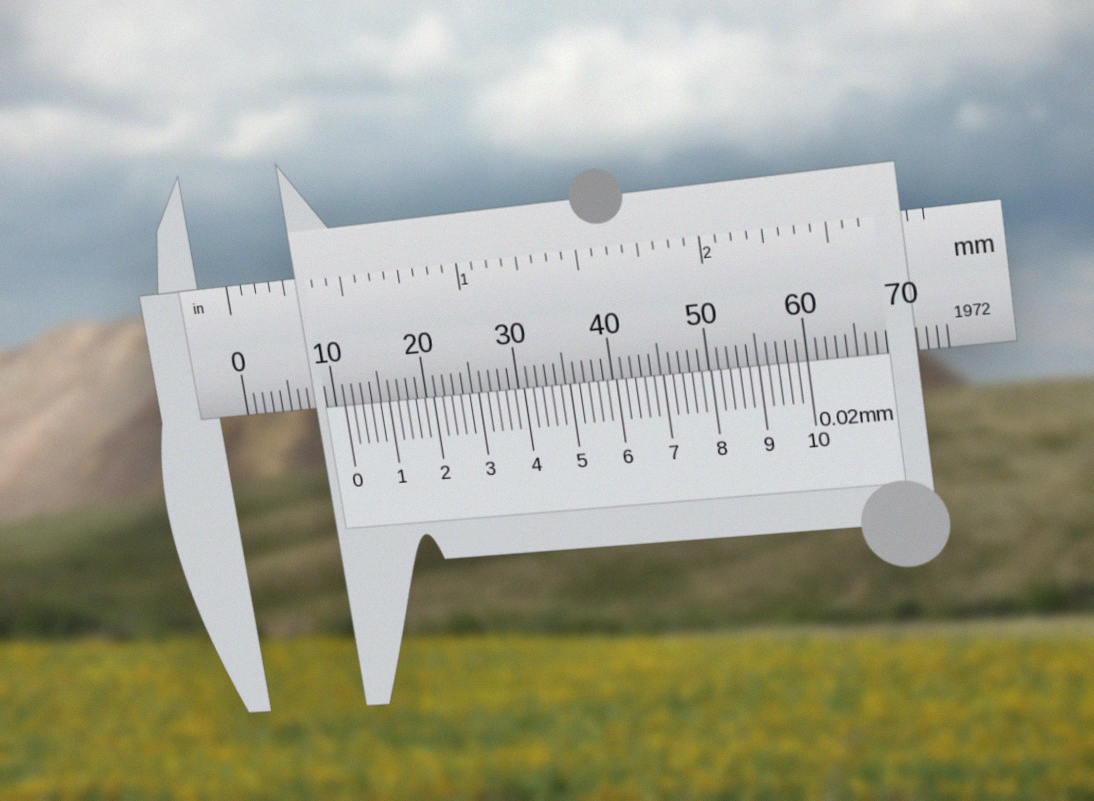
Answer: 11.0 mm
